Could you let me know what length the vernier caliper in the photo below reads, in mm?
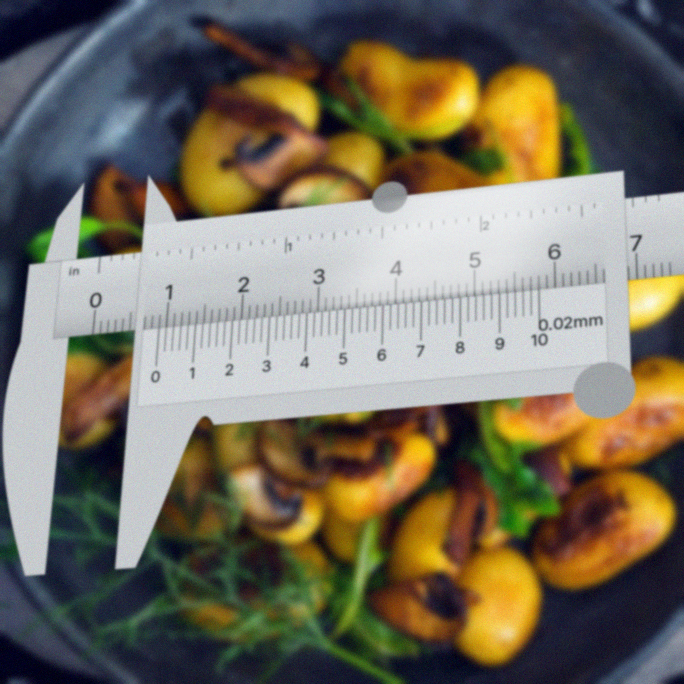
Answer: 9.0 mm
